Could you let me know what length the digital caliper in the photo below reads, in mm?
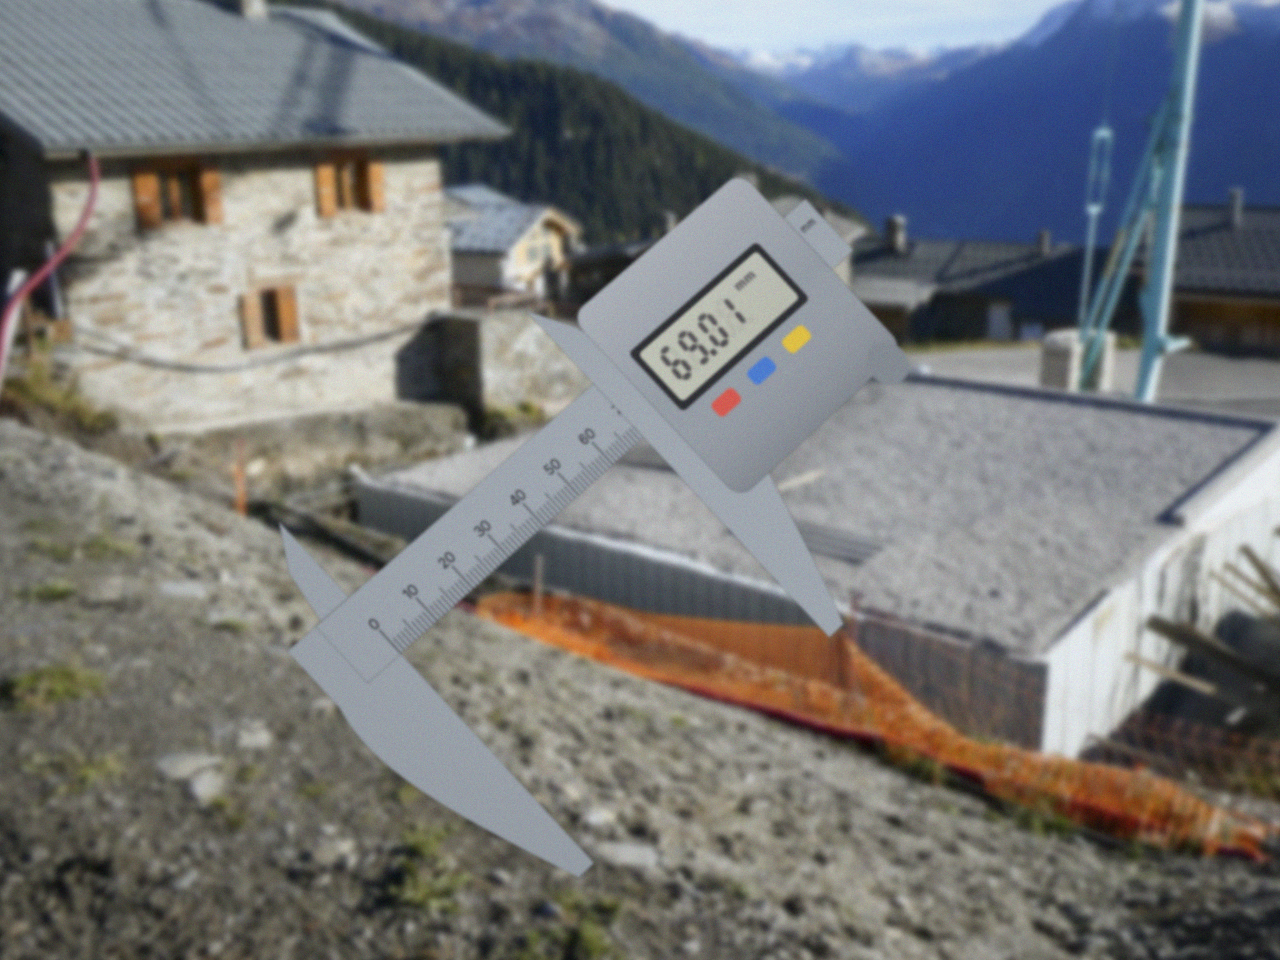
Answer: 69.01 mm
